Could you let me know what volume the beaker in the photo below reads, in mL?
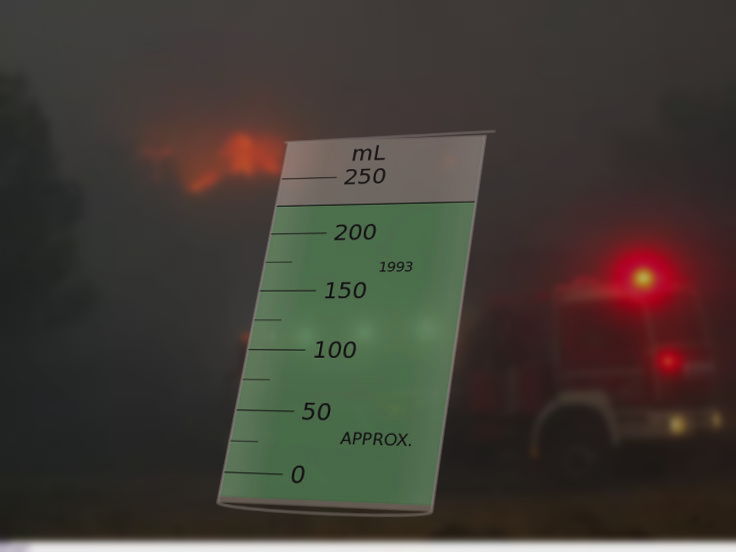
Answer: 225 mL
